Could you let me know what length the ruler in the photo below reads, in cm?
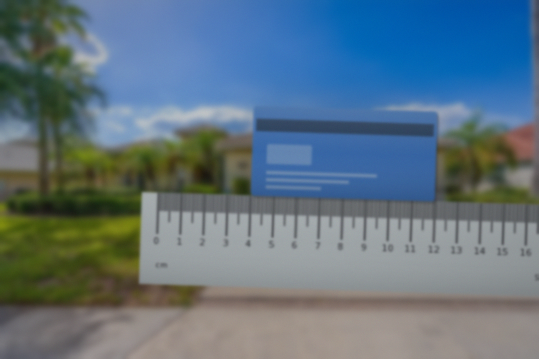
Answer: 8 cm
